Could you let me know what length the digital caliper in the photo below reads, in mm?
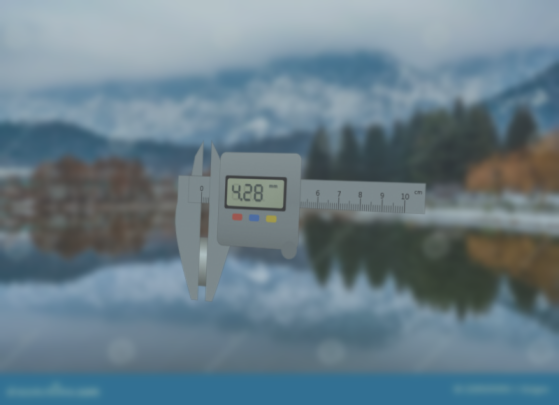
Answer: 4.28 mm
